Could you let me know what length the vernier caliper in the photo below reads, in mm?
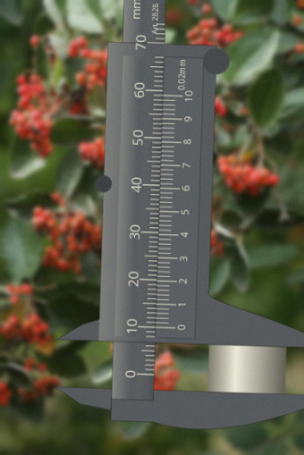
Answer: 10.0 mm
